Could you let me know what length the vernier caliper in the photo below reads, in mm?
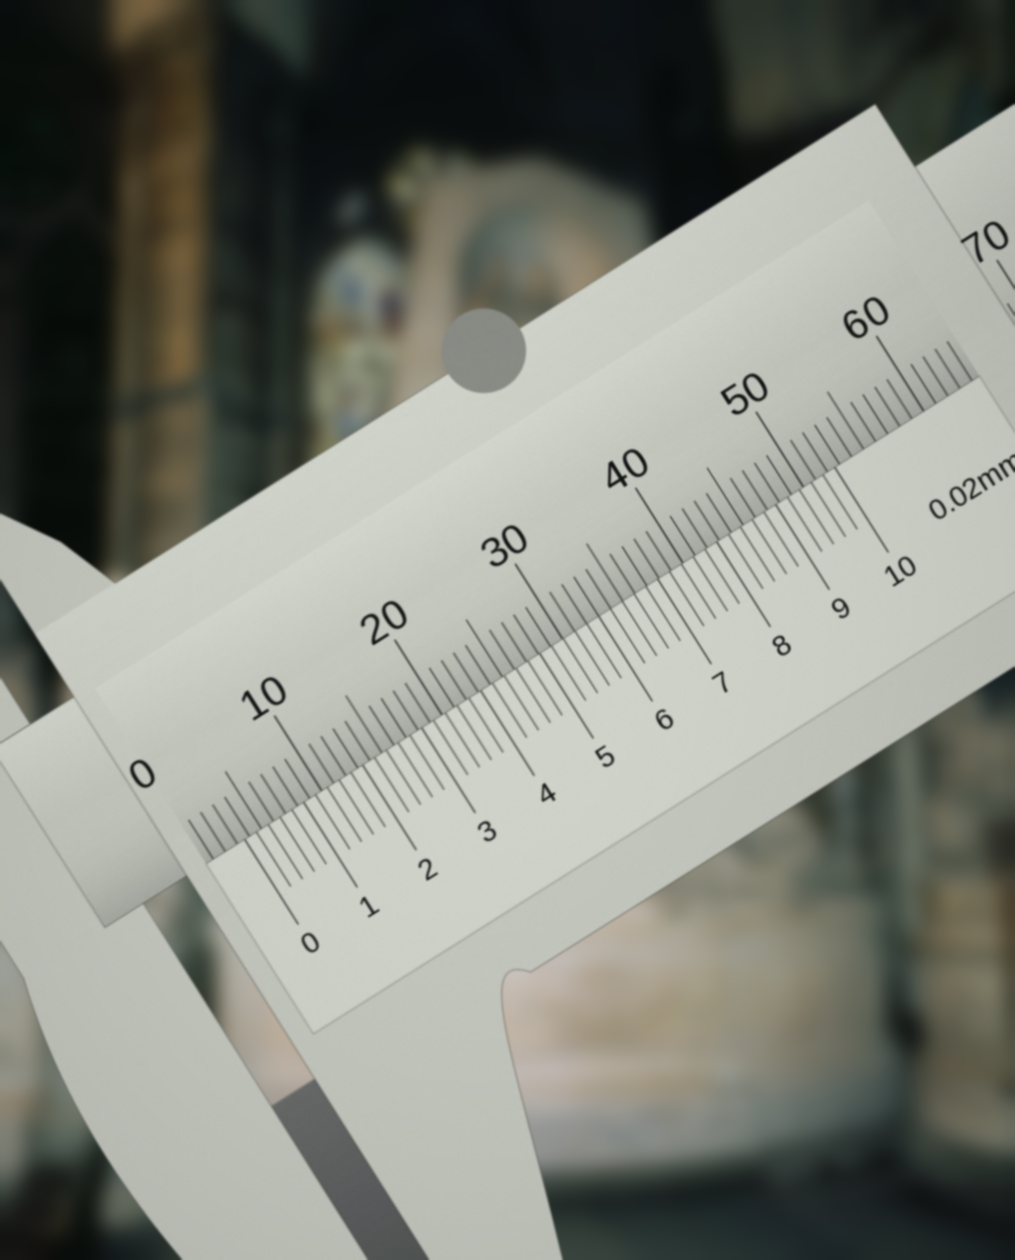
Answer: 3.6 mm
